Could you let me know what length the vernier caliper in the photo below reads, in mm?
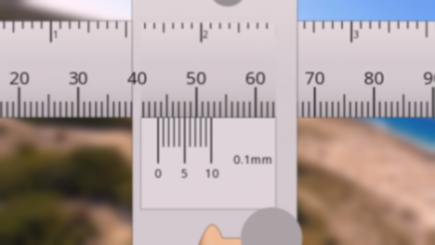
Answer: 43.5 mm
